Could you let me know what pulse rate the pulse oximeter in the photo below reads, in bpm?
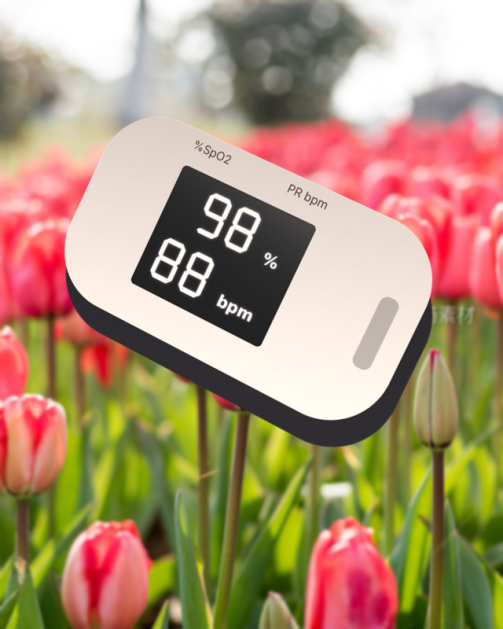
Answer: 88 bpm
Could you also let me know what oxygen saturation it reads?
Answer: 98 %
